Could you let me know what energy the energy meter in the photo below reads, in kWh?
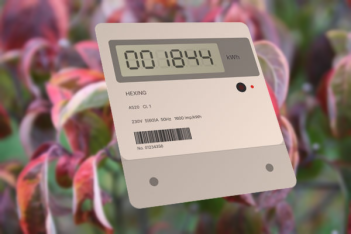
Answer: 1844 kWh
